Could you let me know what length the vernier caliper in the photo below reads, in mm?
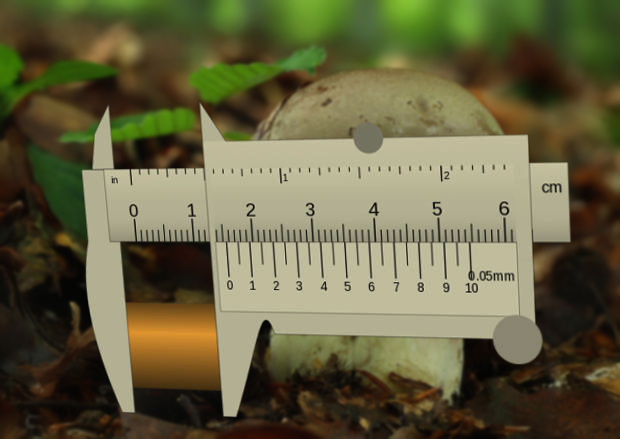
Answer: 15.6 mm
